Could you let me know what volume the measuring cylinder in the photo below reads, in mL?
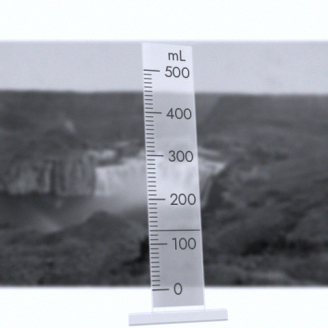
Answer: 130 mL
